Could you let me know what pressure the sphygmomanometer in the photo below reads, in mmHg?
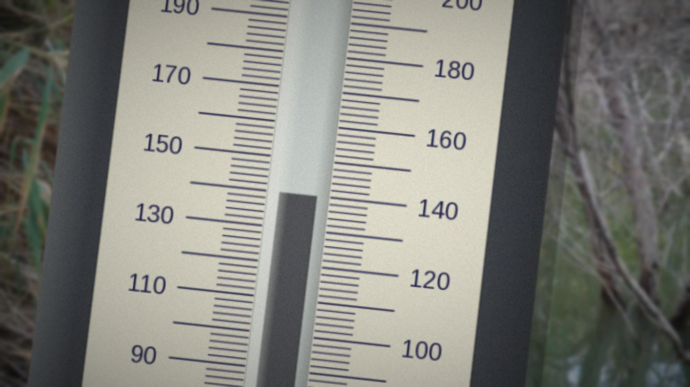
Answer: 140 mmHg
